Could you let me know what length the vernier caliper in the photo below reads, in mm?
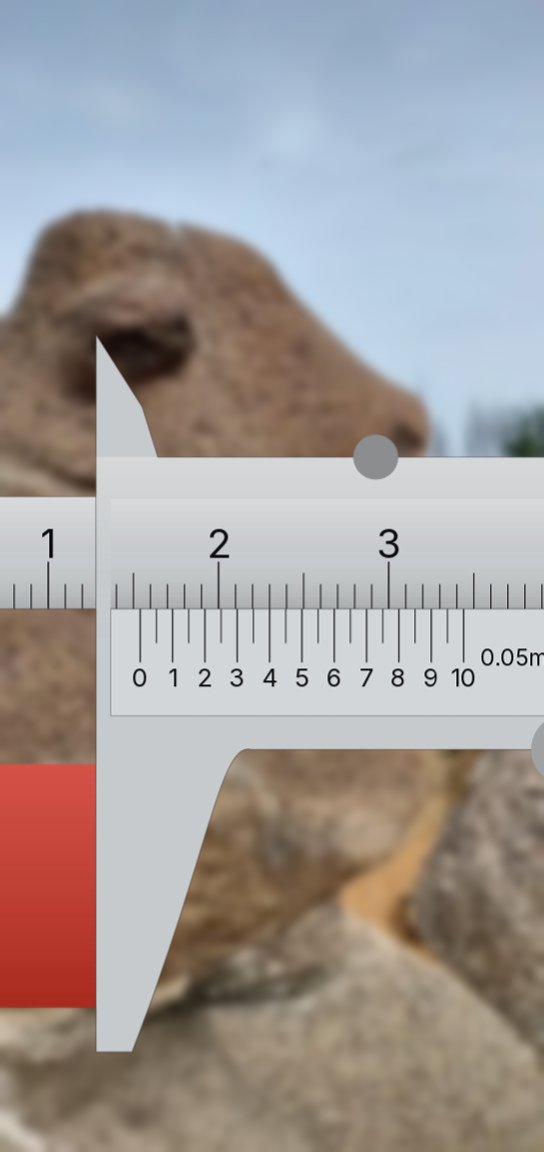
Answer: 15.4 mm
